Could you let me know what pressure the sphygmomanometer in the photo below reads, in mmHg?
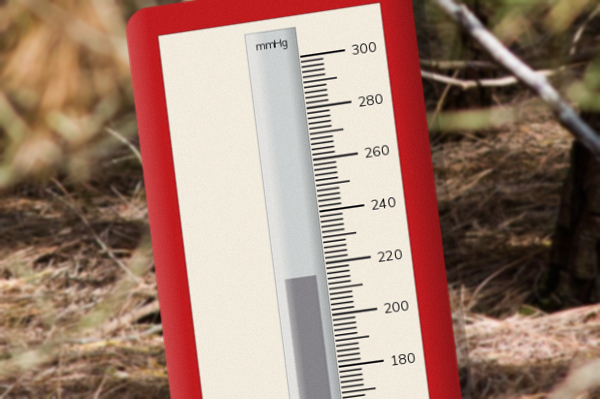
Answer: 216 mmHg
